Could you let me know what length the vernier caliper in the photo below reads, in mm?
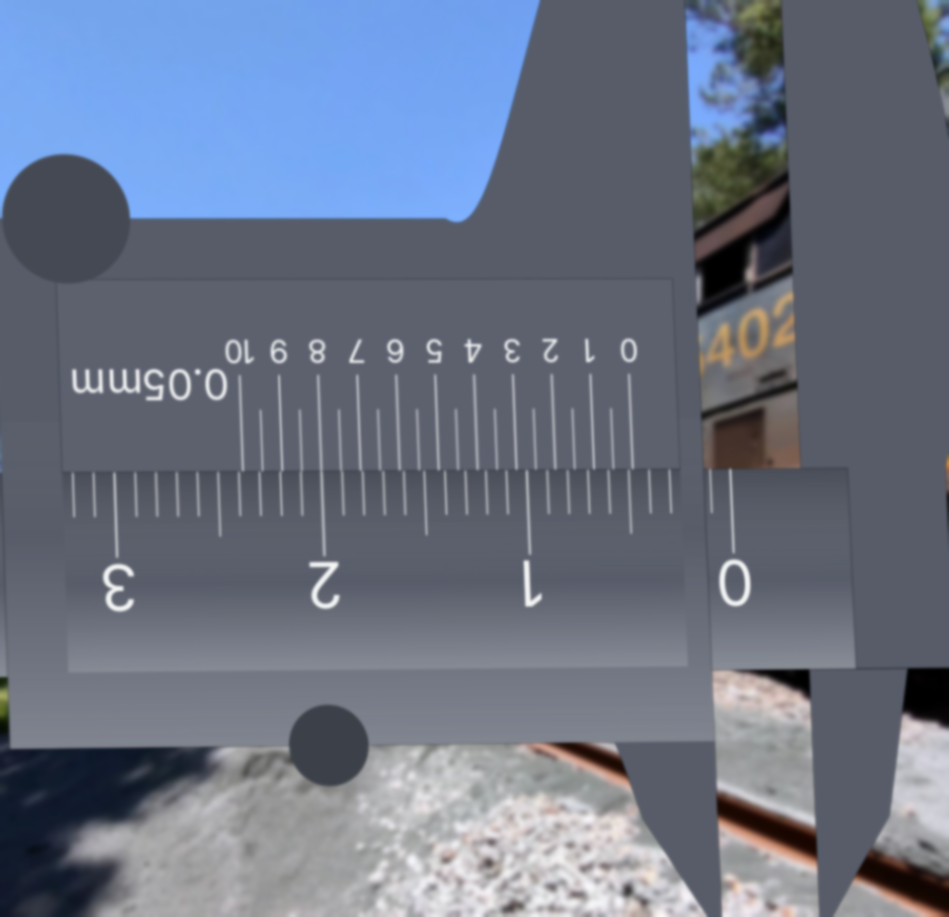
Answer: 4.8 mm
